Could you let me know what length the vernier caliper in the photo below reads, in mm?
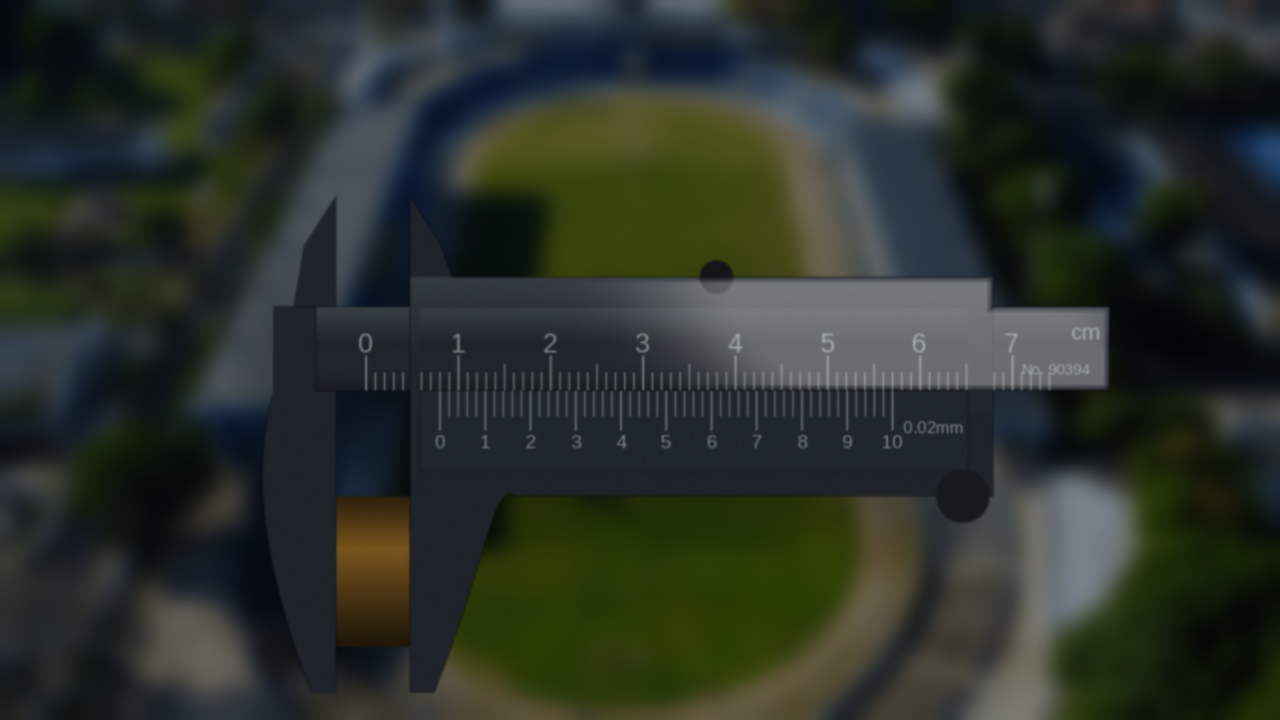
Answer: 8.0 mm
